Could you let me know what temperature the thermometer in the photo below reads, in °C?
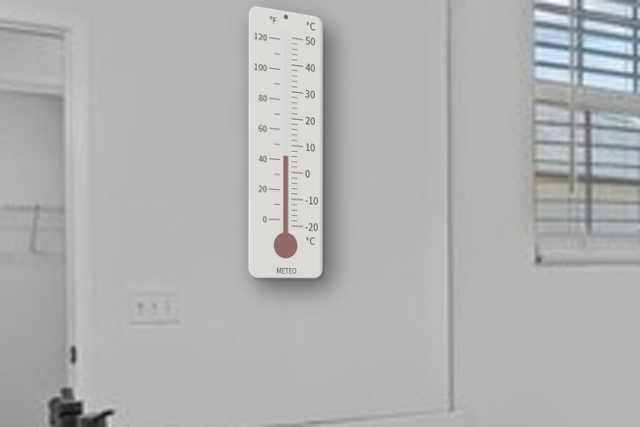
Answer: 6 °C
